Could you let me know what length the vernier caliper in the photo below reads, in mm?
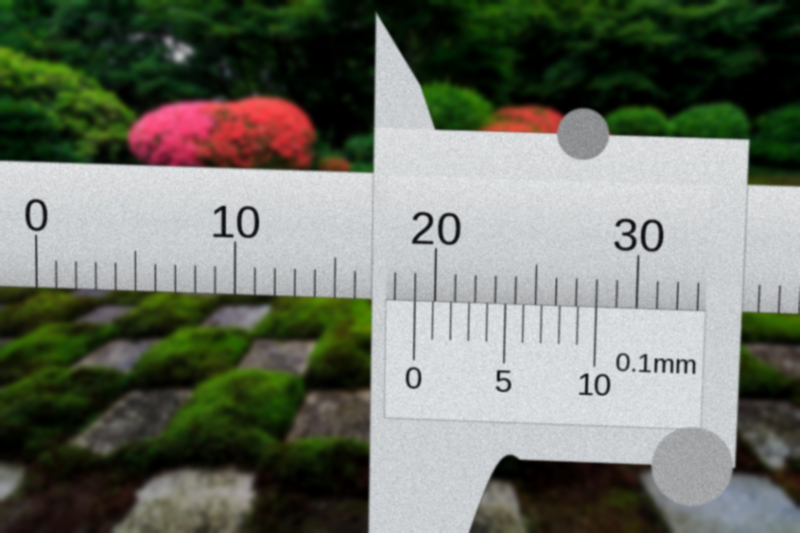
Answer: 19.0 mm
